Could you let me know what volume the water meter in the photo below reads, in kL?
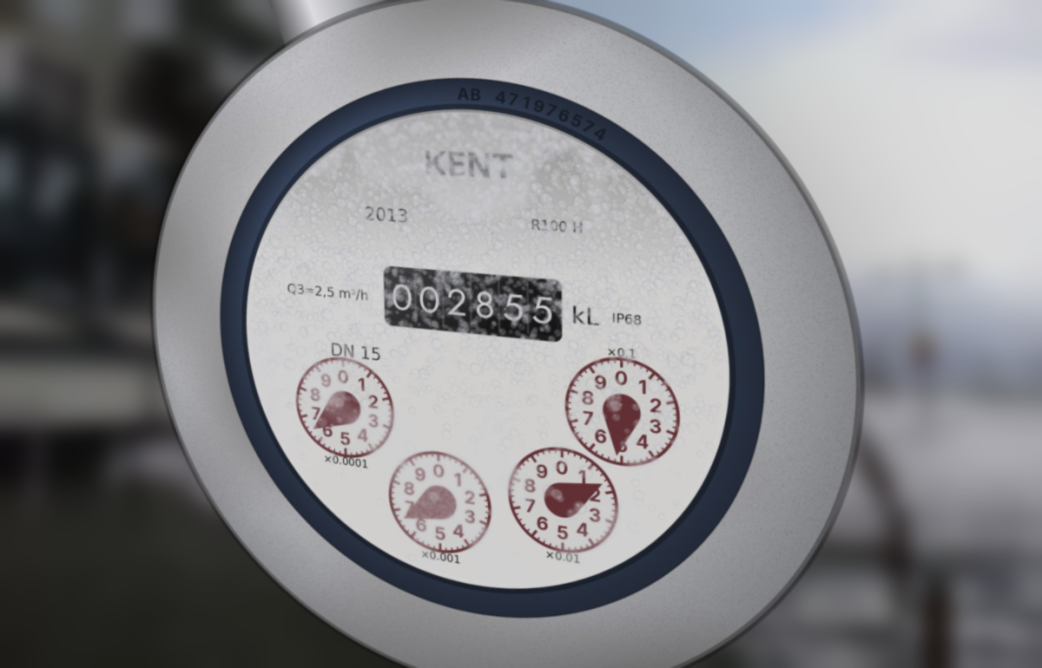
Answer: 2855.5166 kL
